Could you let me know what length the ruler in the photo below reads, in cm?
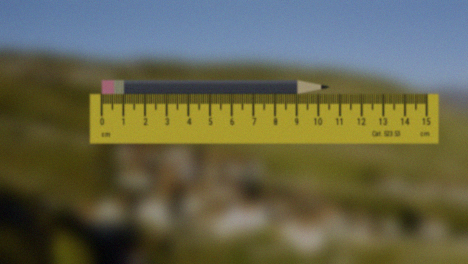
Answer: 10.5 cm
